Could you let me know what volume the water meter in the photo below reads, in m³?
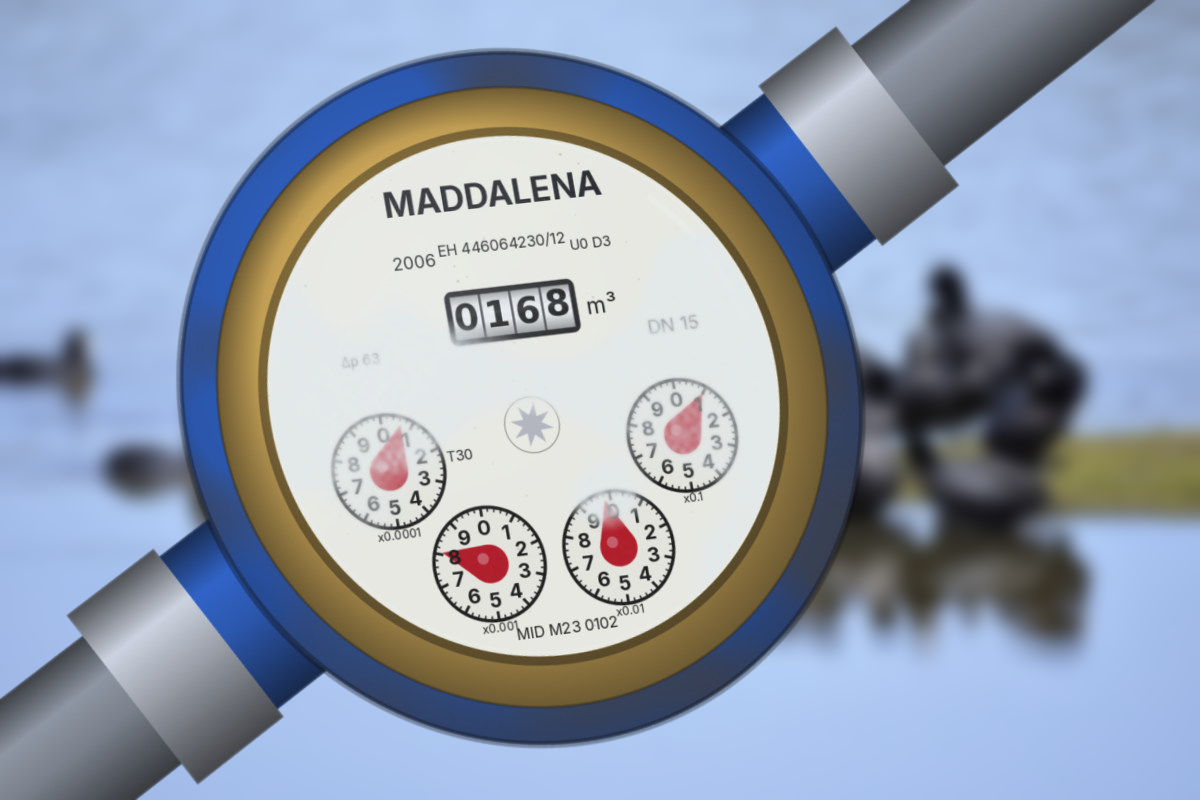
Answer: 168.0980 m³
